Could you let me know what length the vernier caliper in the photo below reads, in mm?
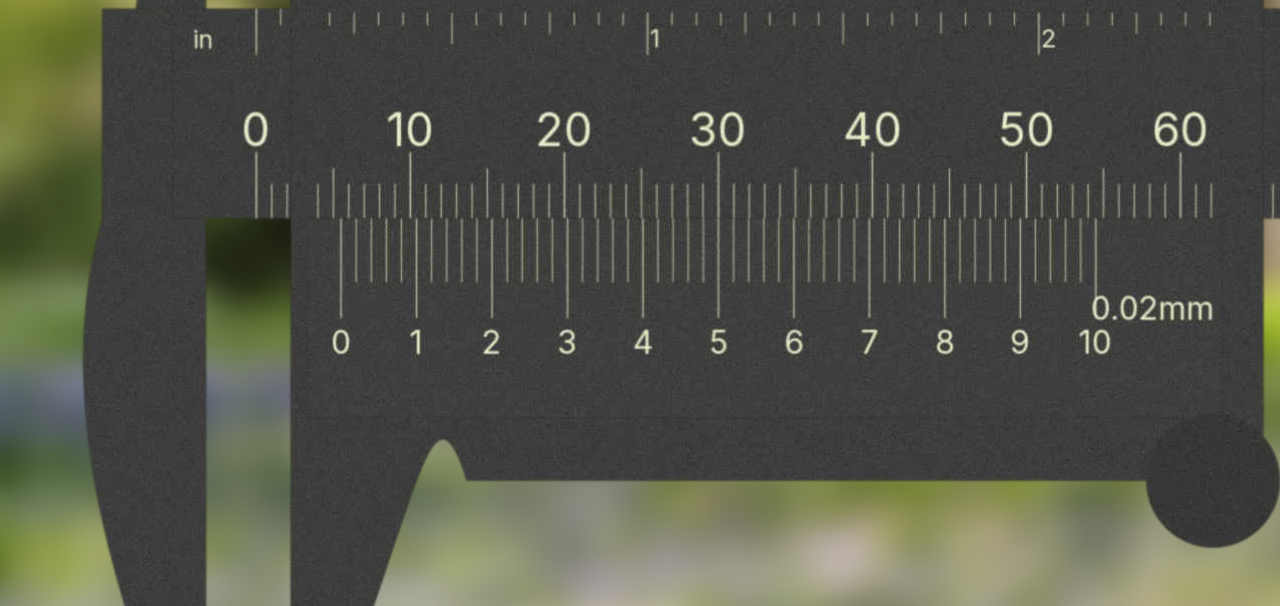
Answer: 5.5 mm
